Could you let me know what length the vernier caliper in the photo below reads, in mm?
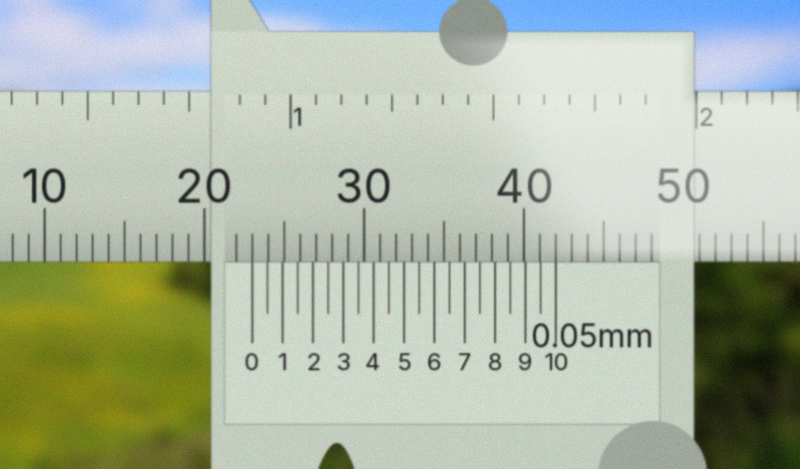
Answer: 23.0 mm
